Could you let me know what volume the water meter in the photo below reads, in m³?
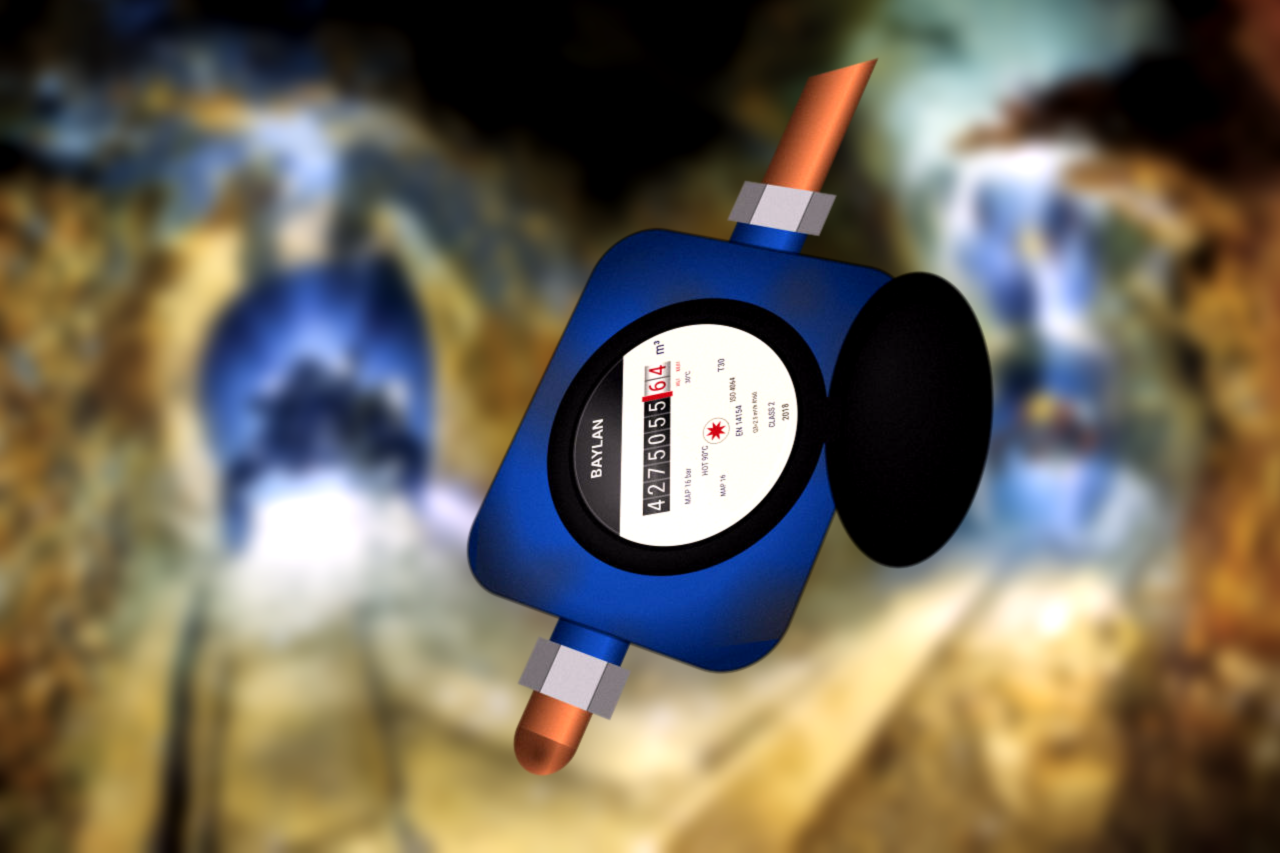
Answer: 4275055.64 m³
